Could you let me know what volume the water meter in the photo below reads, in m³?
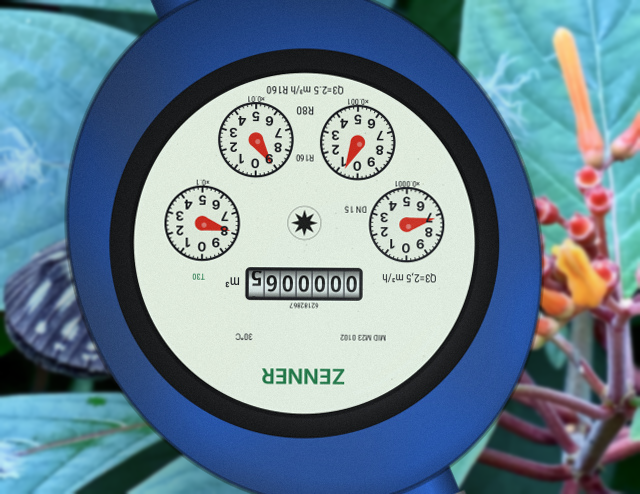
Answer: 64.7907 m³
